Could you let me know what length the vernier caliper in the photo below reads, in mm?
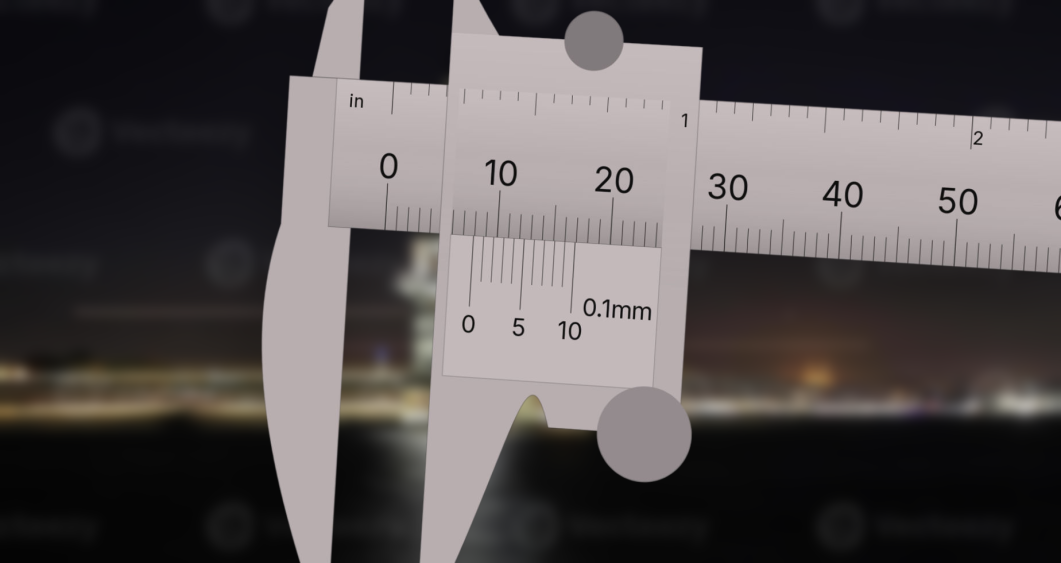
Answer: 7.9 mm
